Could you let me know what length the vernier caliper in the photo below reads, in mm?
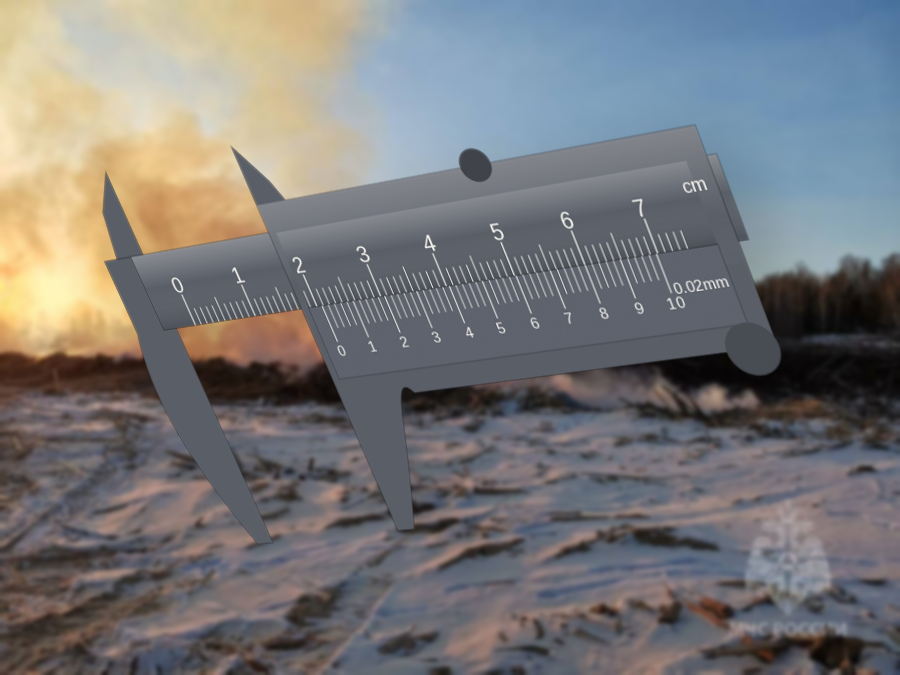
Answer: 20.8 mm
